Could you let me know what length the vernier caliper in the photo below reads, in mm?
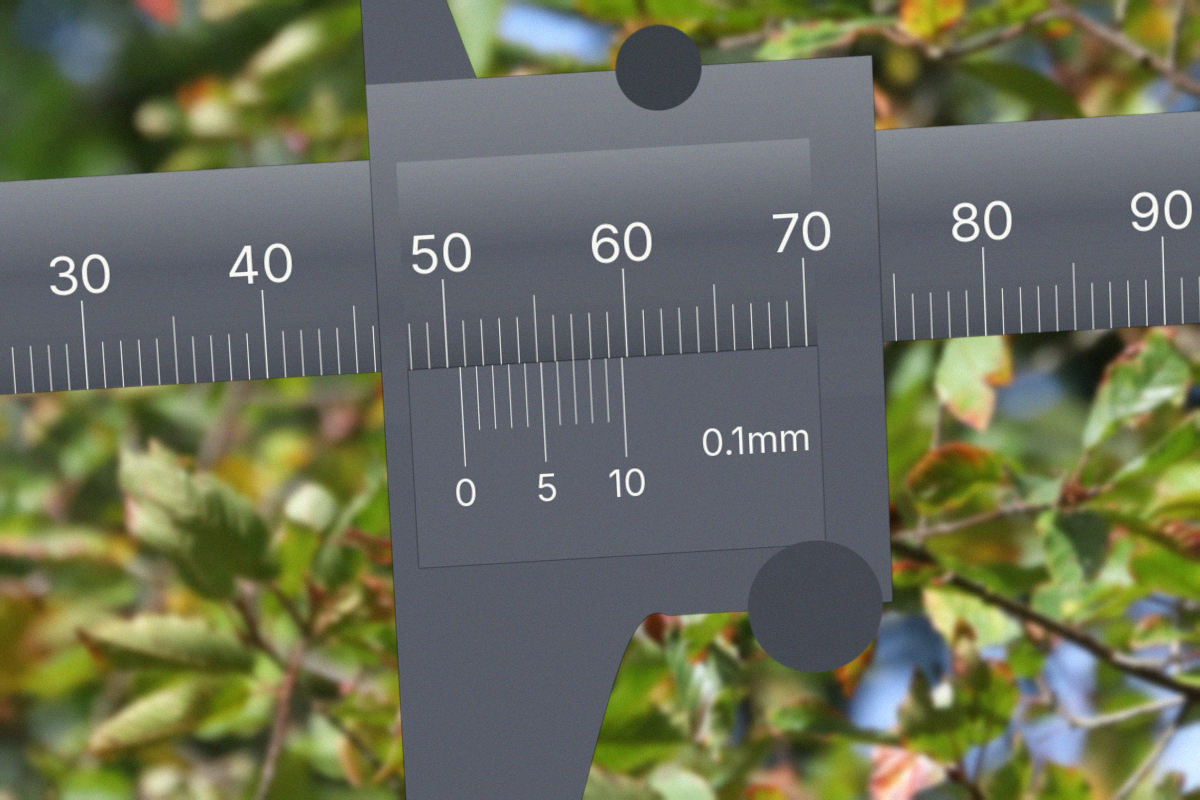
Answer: 50.7 mm
